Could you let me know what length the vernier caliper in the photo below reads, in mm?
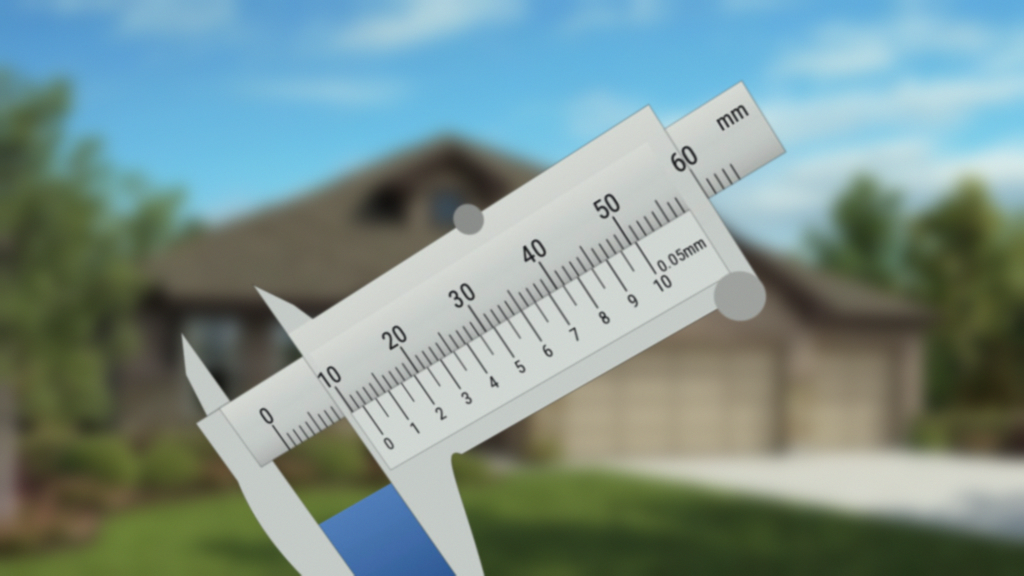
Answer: 11.6 mm
